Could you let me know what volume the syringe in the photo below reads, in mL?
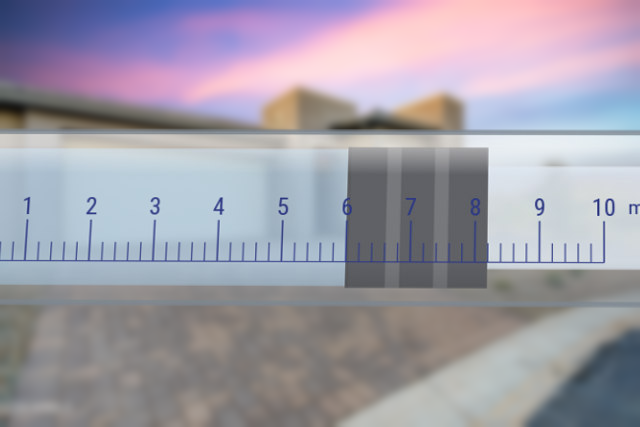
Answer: 6 mL
